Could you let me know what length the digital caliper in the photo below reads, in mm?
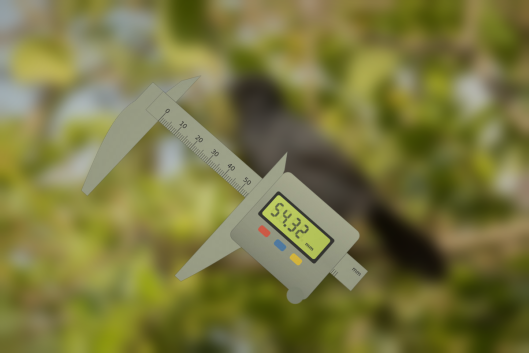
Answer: 54.32 mm
